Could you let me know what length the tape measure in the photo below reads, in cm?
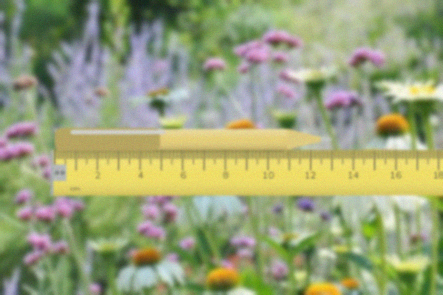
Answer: 13 cm
